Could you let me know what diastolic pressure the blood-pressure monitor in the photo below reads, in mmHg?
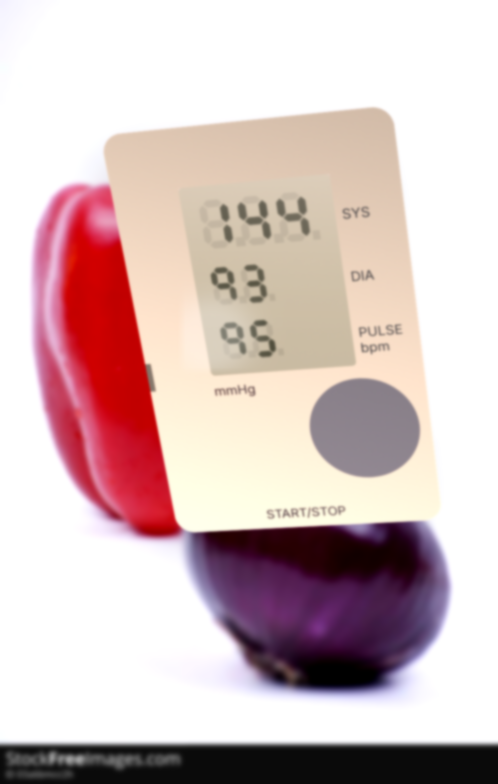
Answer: 93 mmHg
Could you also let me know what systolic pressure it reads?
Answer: 144 mmHg
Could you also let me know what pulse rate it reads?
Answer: 95 bpm
